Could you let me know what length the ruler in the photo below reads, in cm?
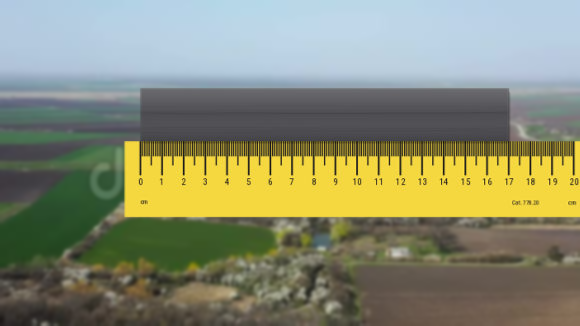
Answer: 17 cm
